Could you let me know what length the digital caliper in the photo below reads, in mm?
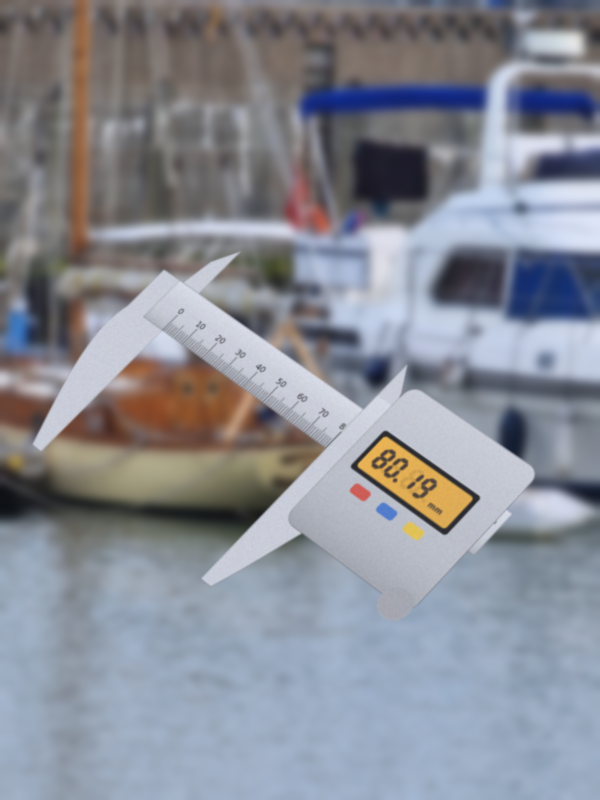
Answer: 80.19 mm
